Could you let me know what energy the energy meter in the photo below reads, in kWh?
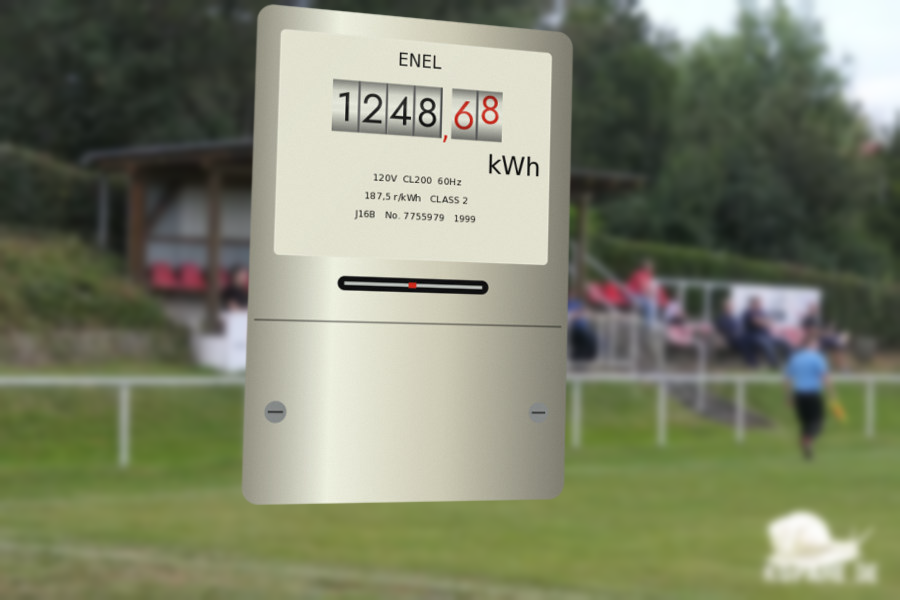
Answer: 1248.68 kWh
